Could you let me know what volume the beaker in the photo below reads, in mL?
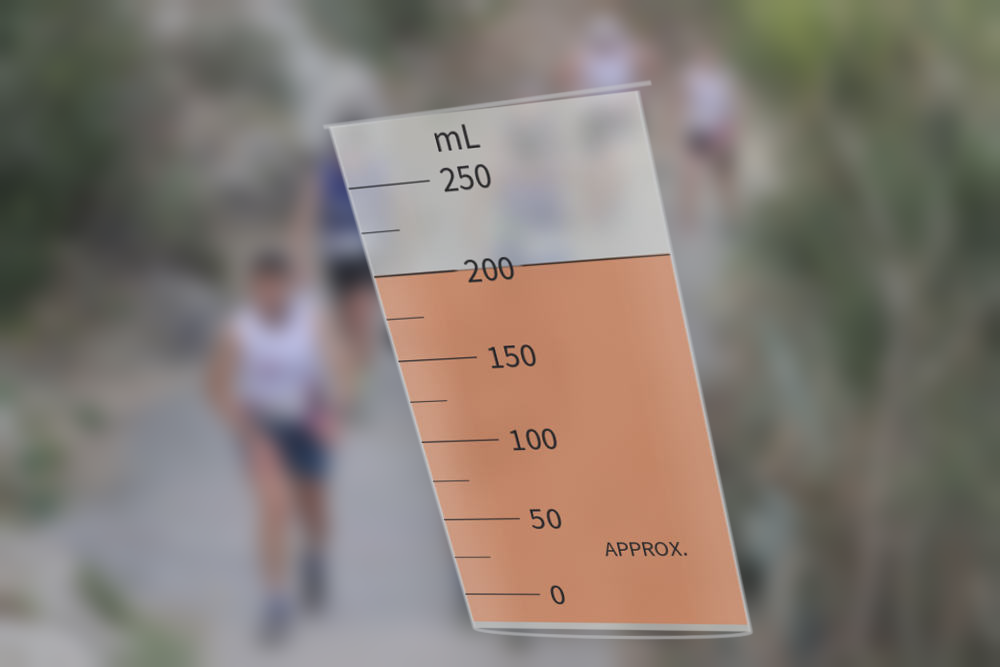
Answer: 200 mL
